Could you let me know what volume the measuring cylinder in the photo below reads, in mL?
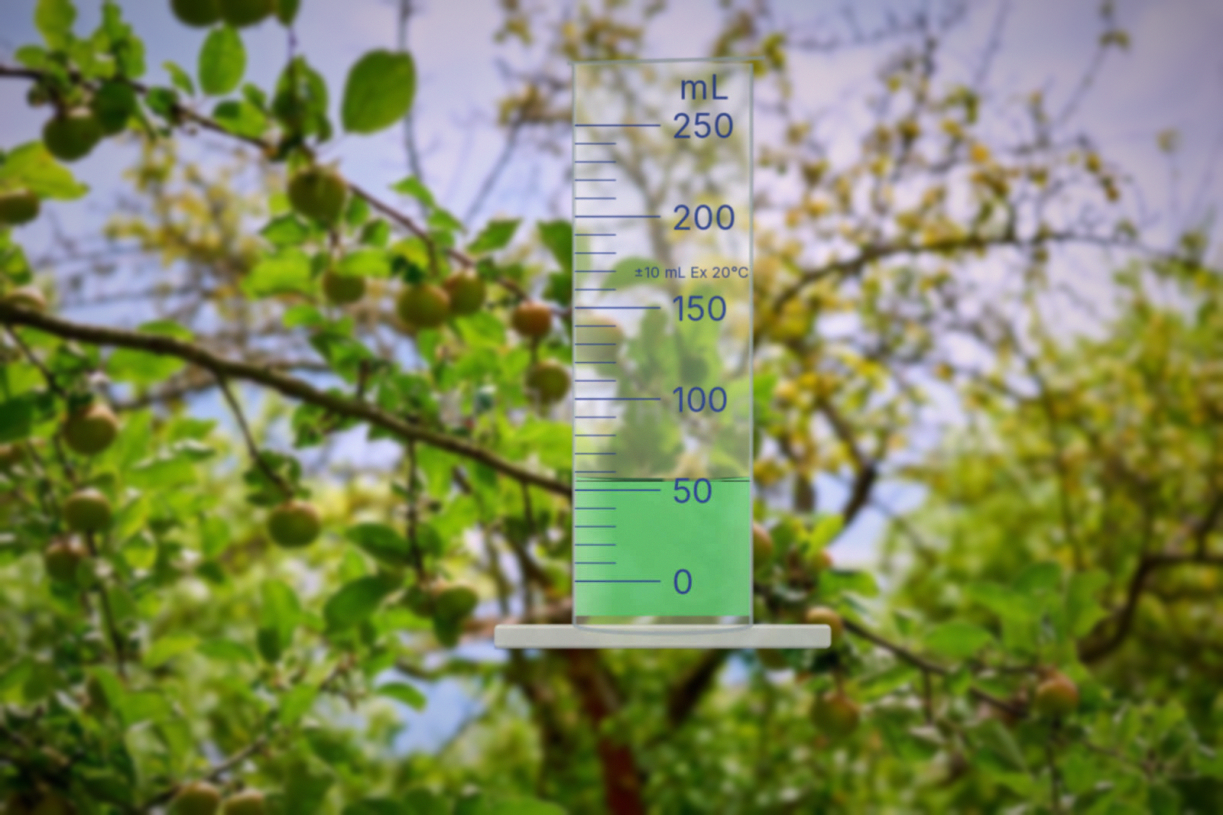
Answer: 55 mL
